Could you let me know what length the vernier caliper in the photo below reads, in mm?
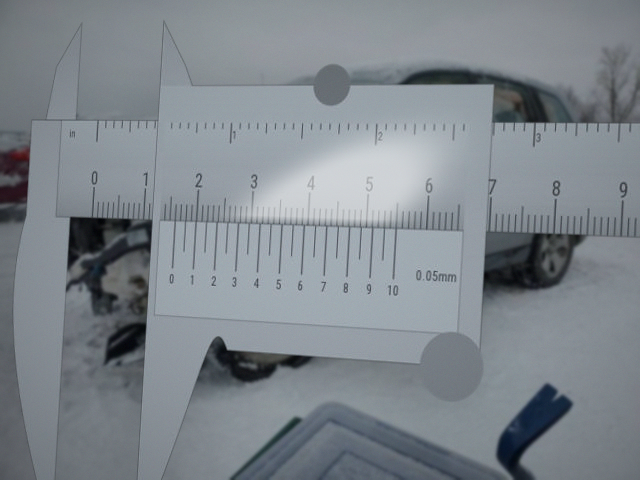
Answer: 16.0 mm
